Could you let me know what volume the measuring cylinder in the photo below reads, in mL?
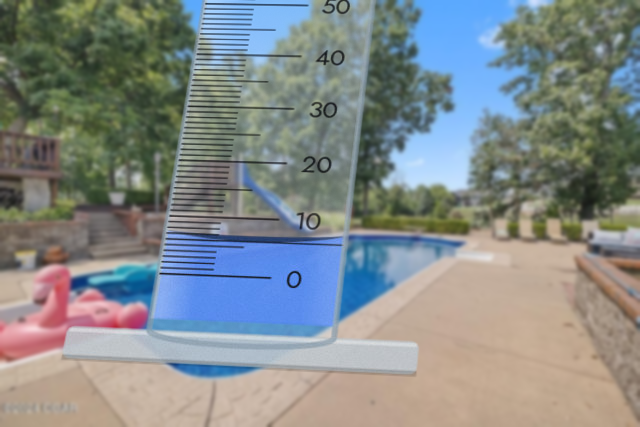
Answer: 6 mL
